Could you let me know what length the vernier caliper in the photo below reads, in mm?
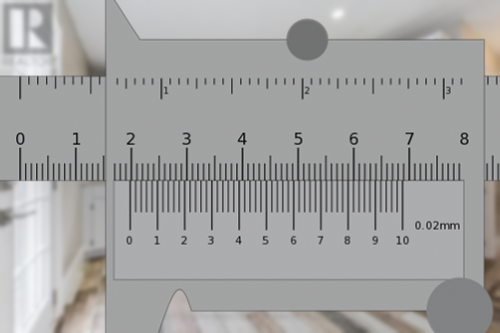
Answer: 19.8 mm
